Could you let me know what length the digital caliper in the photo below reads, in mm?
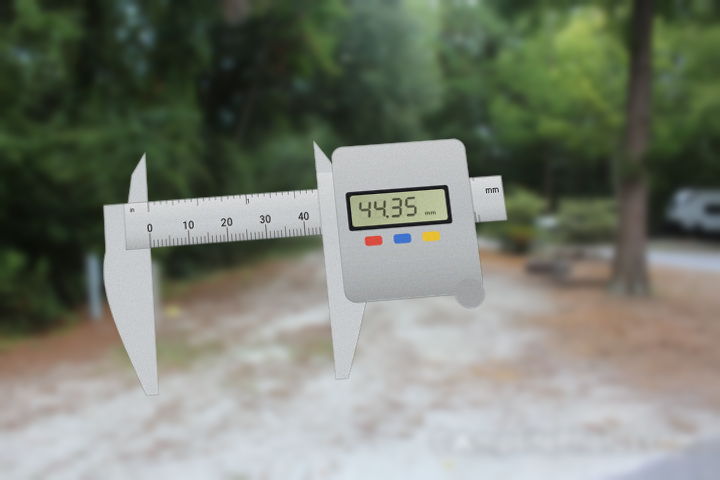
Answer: 44.35 mm
